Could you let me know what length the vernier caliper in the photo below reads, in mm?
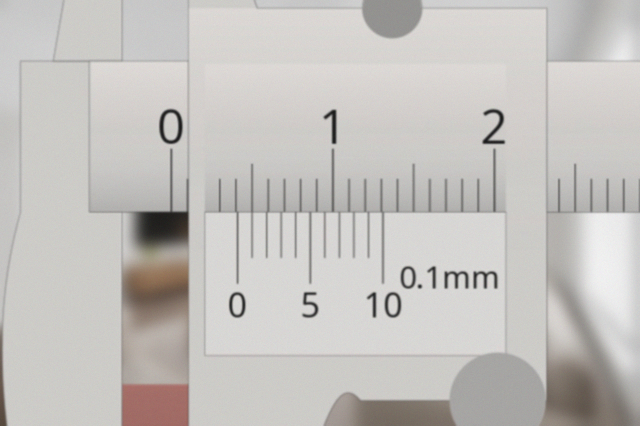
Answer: 4.1 mm
